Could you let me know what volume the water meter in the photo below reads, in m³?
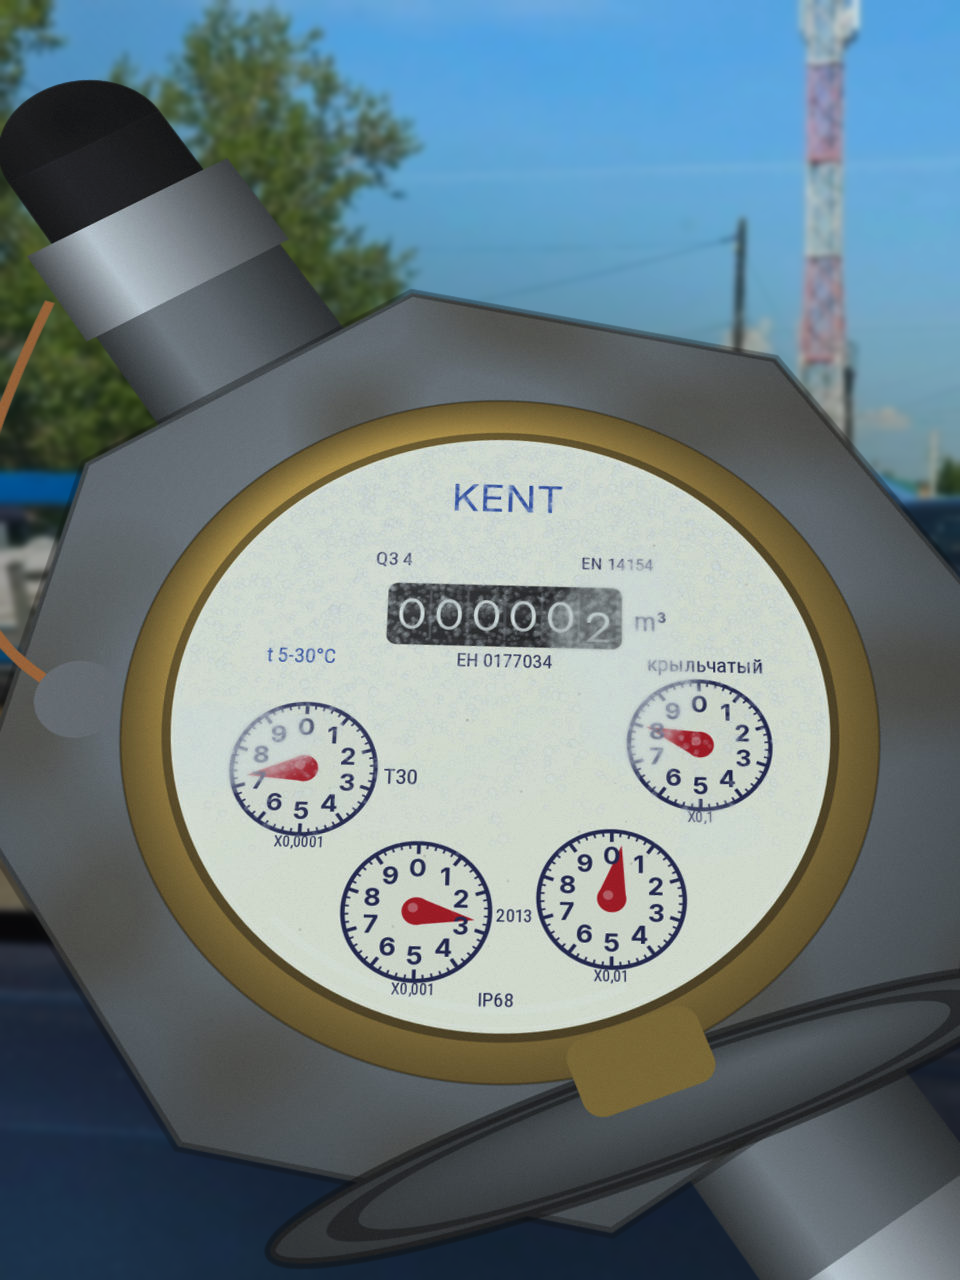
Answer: 1.8027 m³
